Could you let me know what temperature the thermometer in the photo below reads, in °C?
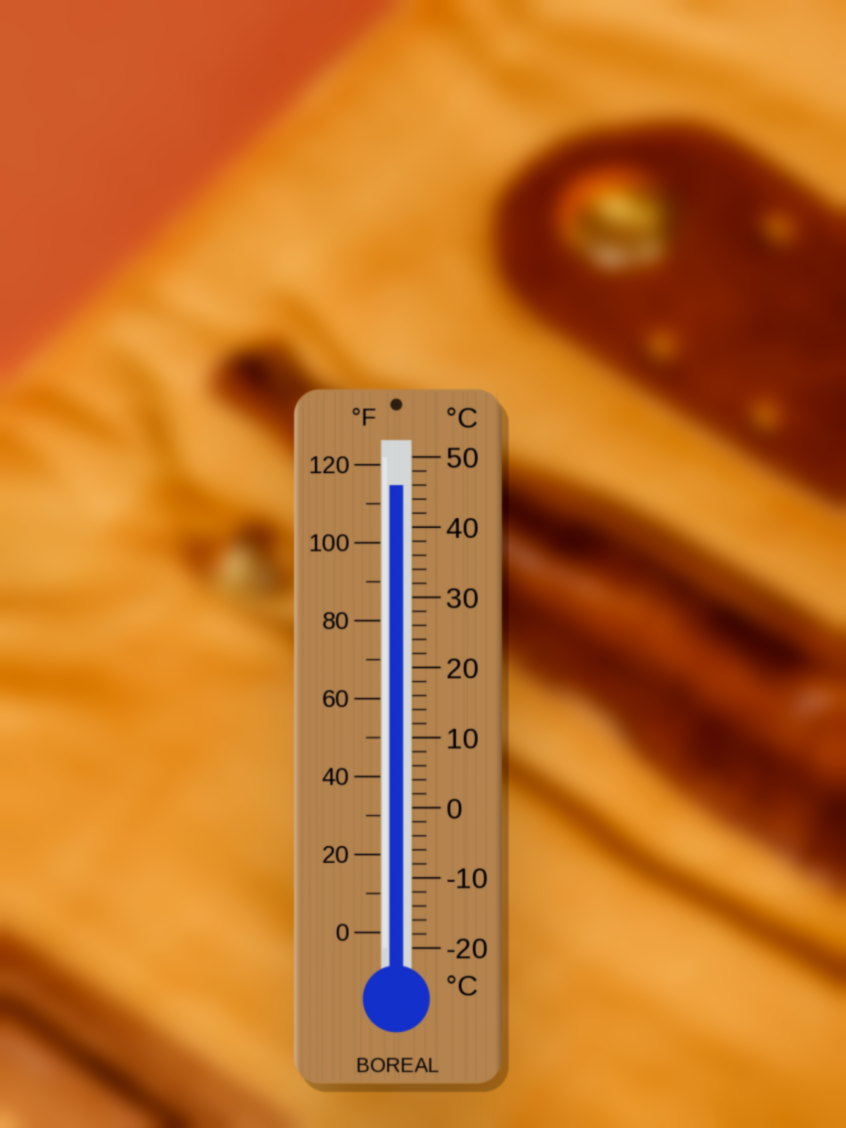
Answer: 46 °C
